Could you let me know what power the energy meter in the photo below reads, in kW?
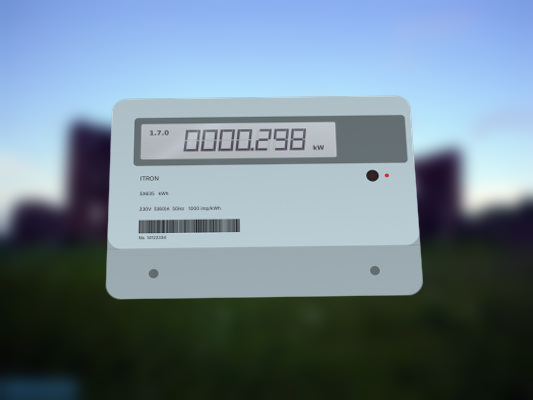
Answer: 0.298 kW
